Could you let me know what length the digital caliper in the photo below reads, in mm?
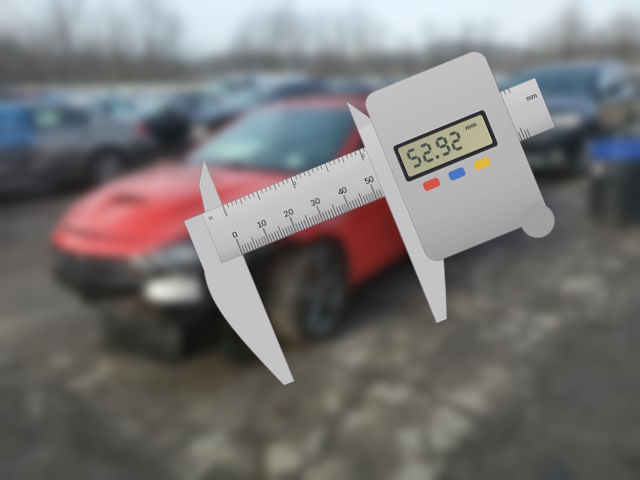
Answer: 52.92 mm
